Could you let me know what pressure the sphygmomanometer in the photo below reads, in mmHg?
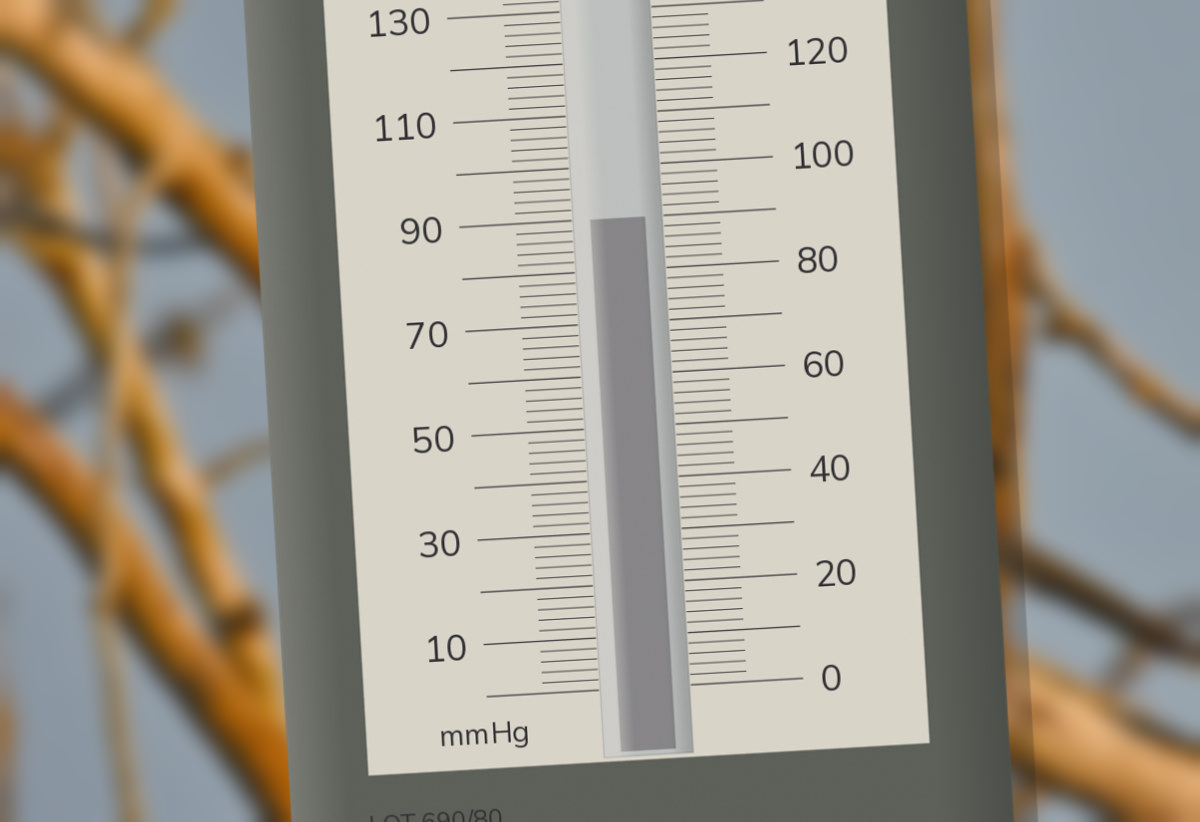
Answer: 90 mmHg
